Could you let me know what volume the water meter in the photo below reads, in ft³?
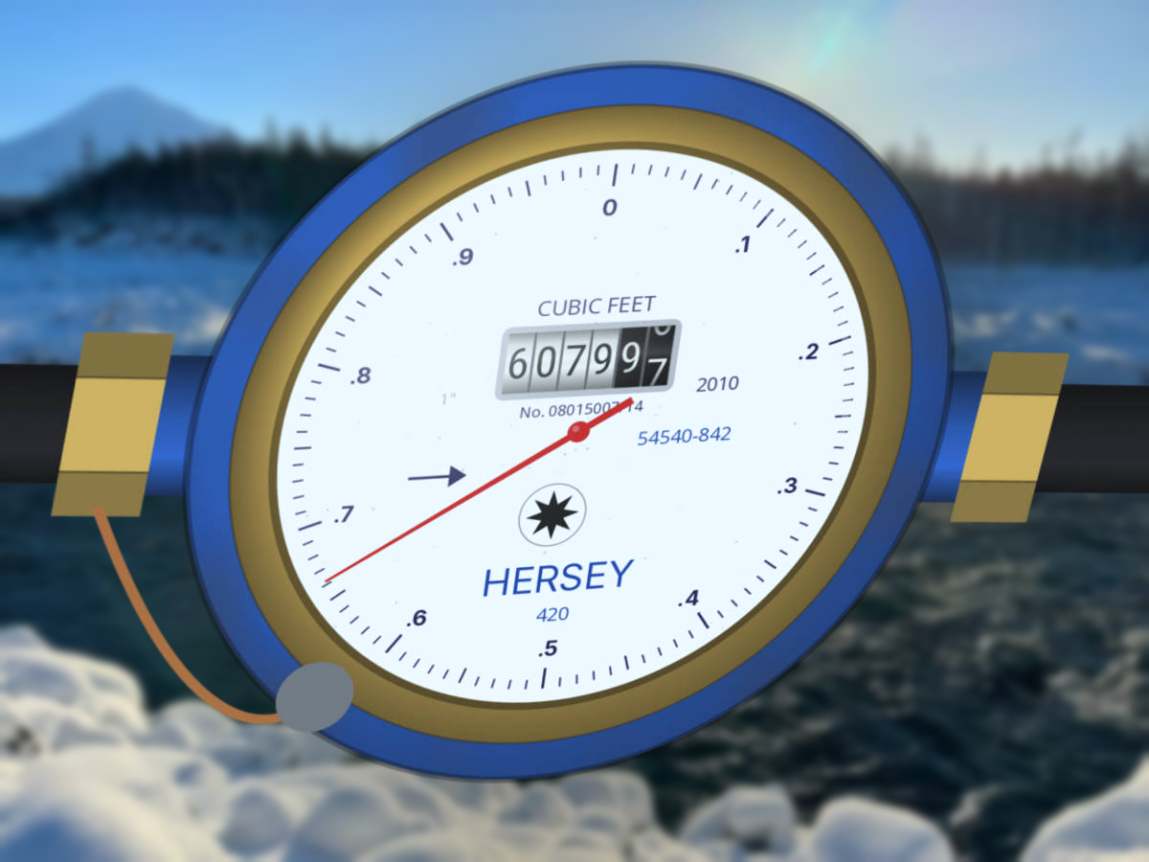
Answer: 607996.66 ft³
